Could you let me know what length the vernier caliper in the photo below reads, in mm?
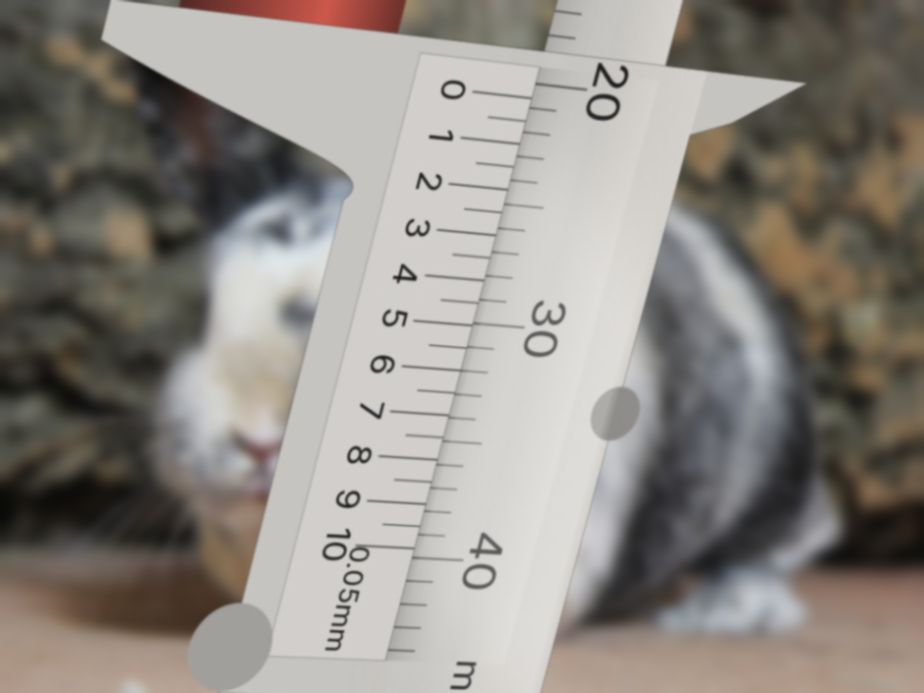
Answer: 20.6 mm
